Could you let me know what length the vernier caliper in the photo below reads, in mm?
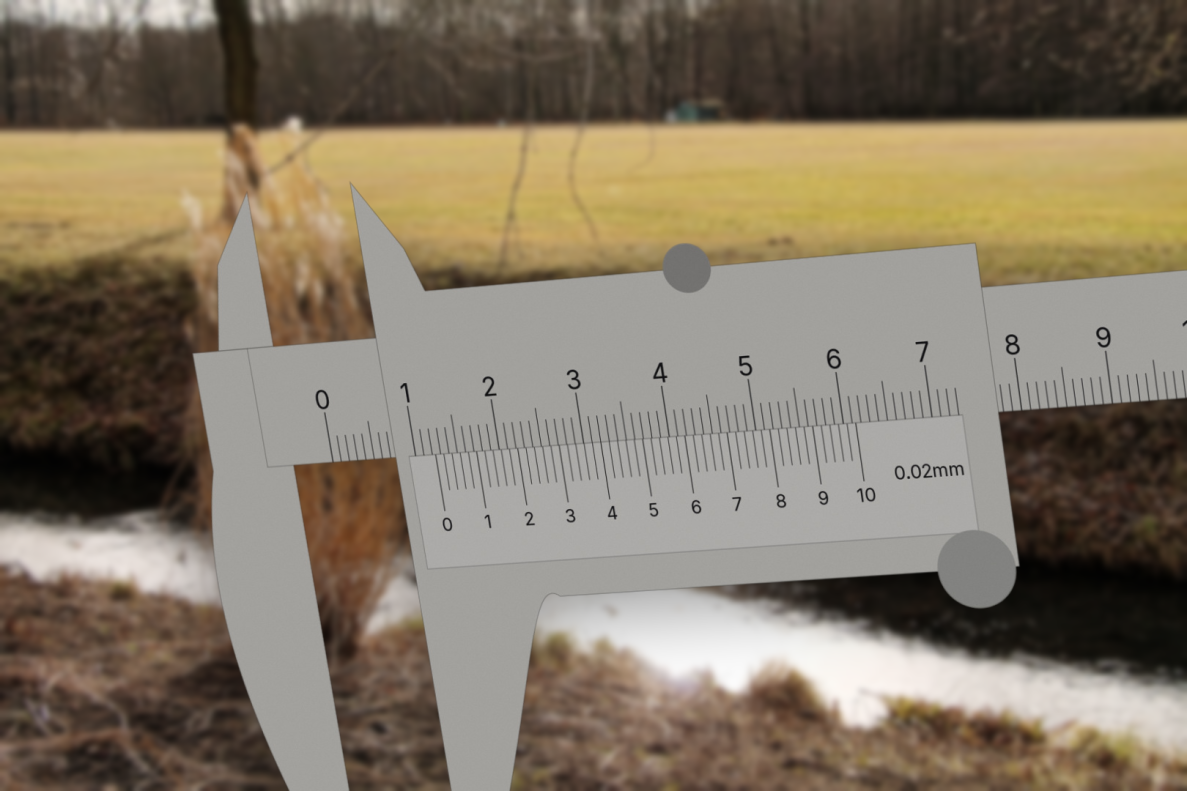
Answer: 12.4 mm
